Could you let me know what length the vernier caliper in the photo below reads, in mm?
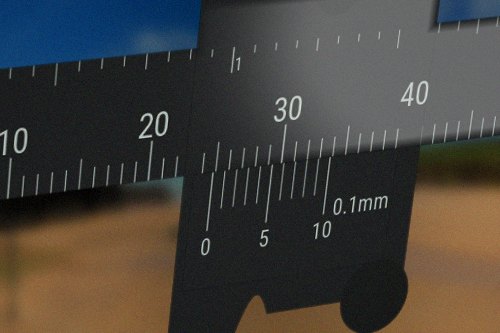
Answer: 24.8 mm
